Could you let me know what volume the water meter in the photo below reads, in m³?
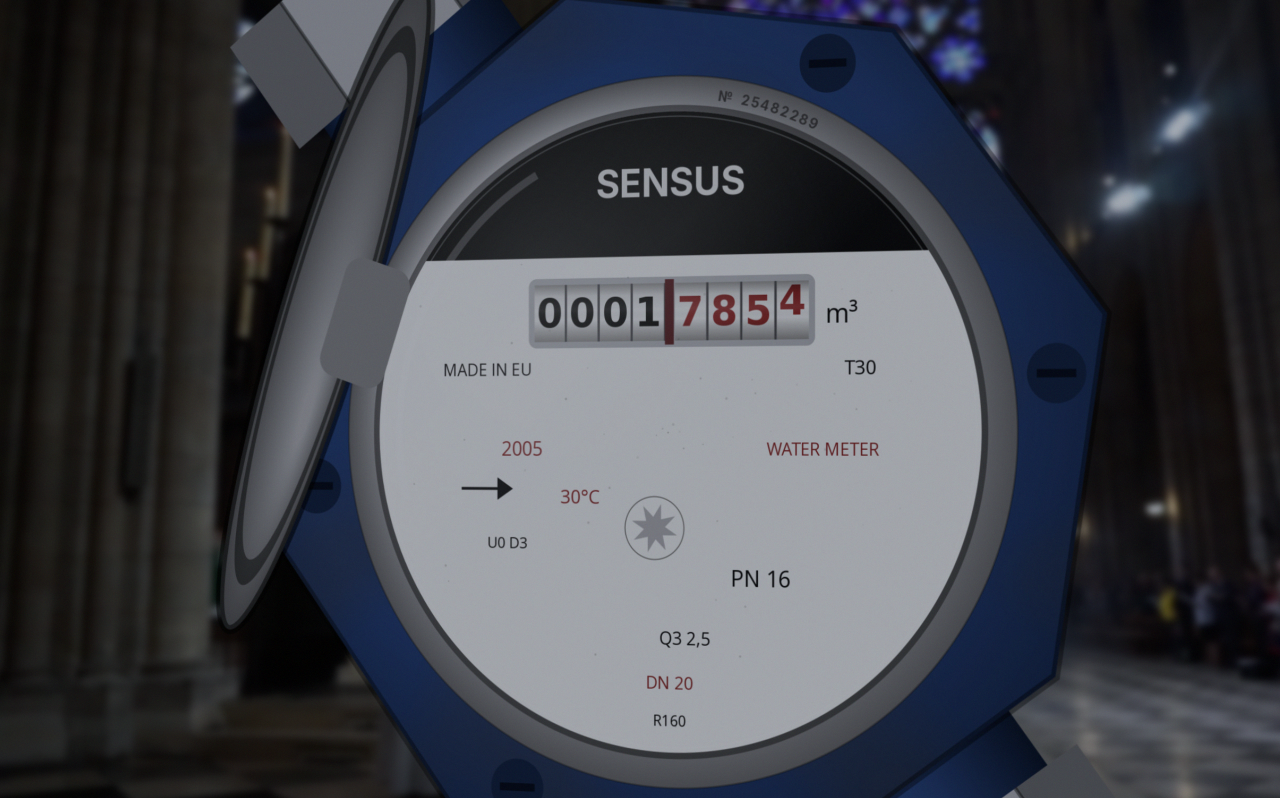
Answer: 1.7854 m³
